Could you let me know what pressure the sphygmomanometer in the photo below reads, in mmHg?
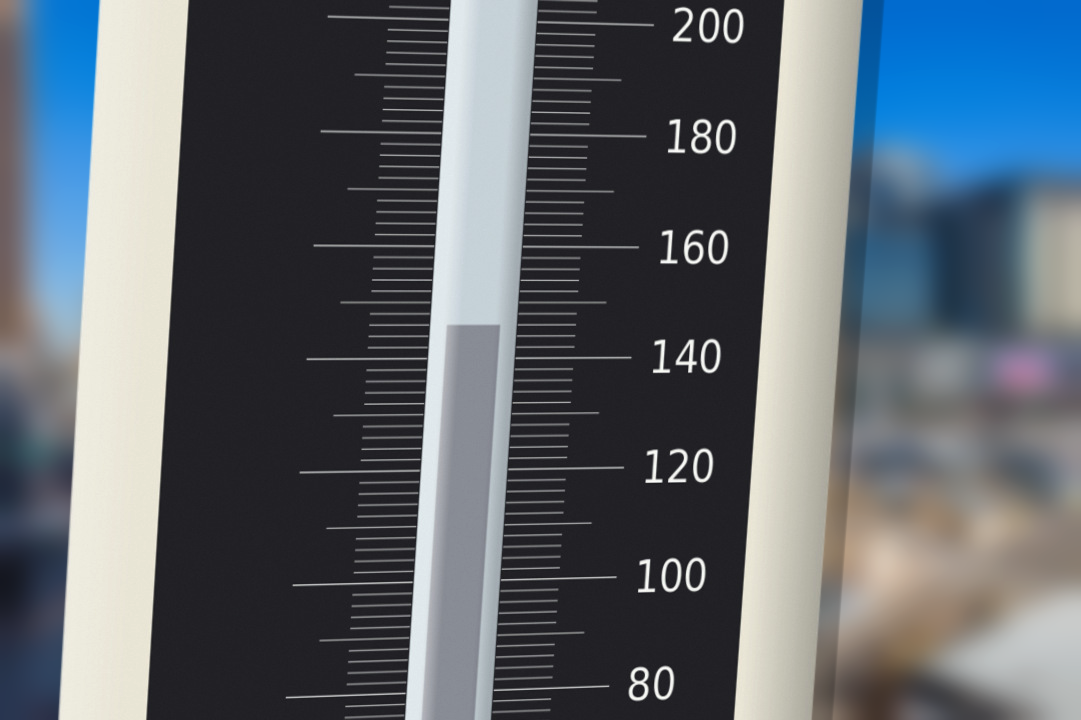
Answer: 146 mmHg
